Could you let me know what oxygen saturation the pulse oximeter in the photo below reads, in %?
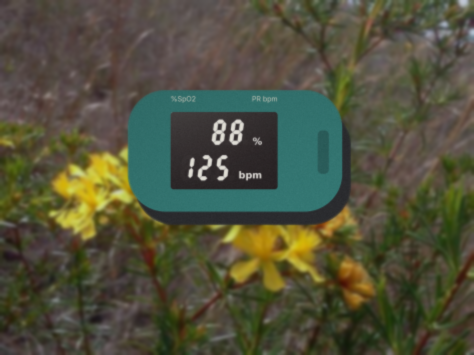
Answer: 88 %
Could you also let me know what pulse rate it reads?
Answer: 125 bpm
